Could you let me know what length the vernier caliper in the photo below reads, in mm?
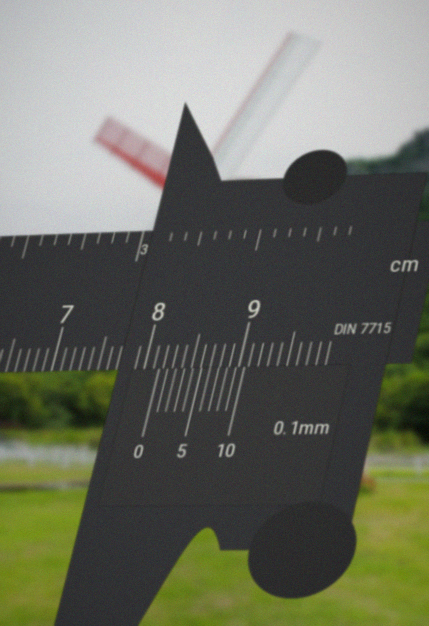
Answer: 81.6 mm
